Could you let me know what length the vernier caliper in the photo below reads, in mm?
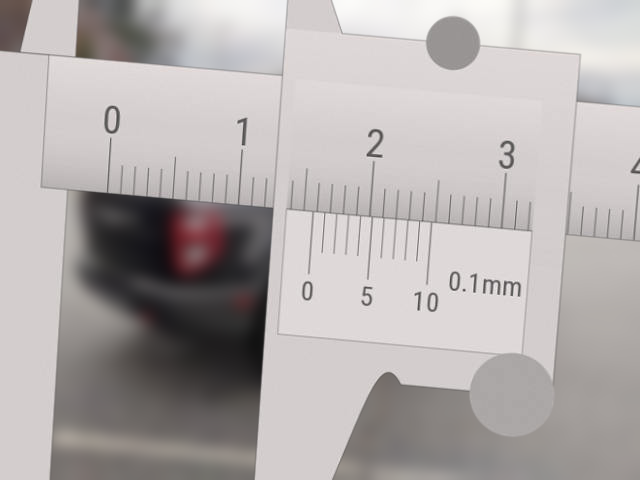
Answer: 15.7 mm
